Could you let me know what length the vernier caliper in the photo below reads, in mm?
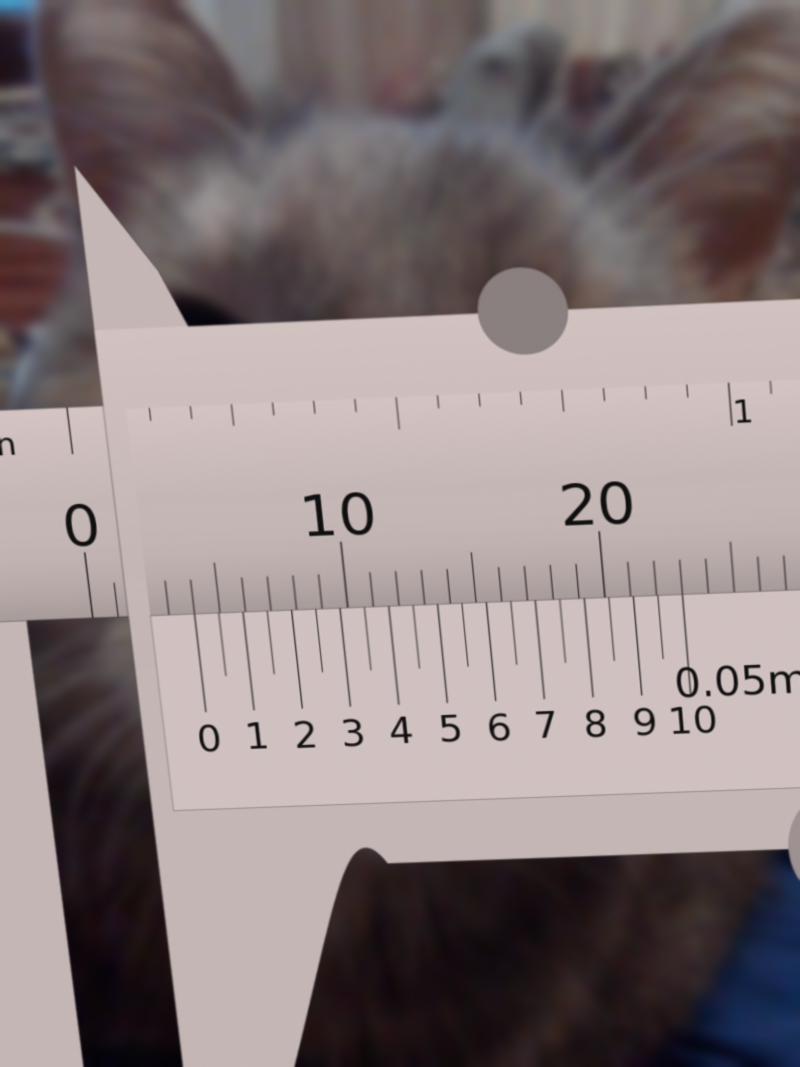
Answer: 4.0 mm
